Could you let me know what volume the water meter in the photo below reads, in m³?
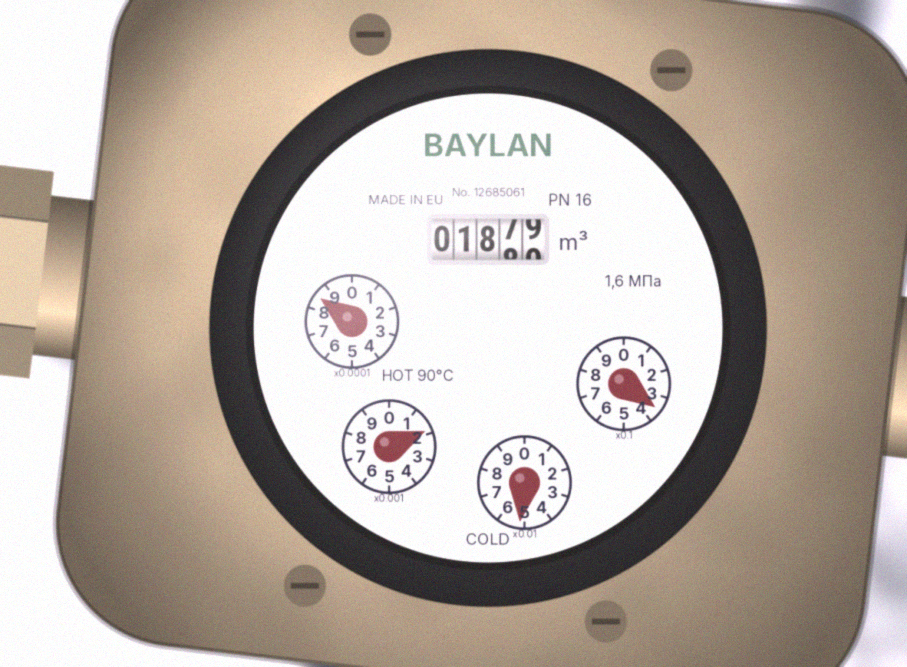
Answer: 1879.3518 m³
